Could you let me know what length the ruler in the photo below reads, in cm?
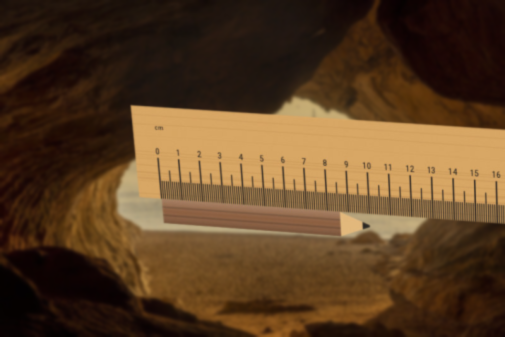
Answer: 10 cm
